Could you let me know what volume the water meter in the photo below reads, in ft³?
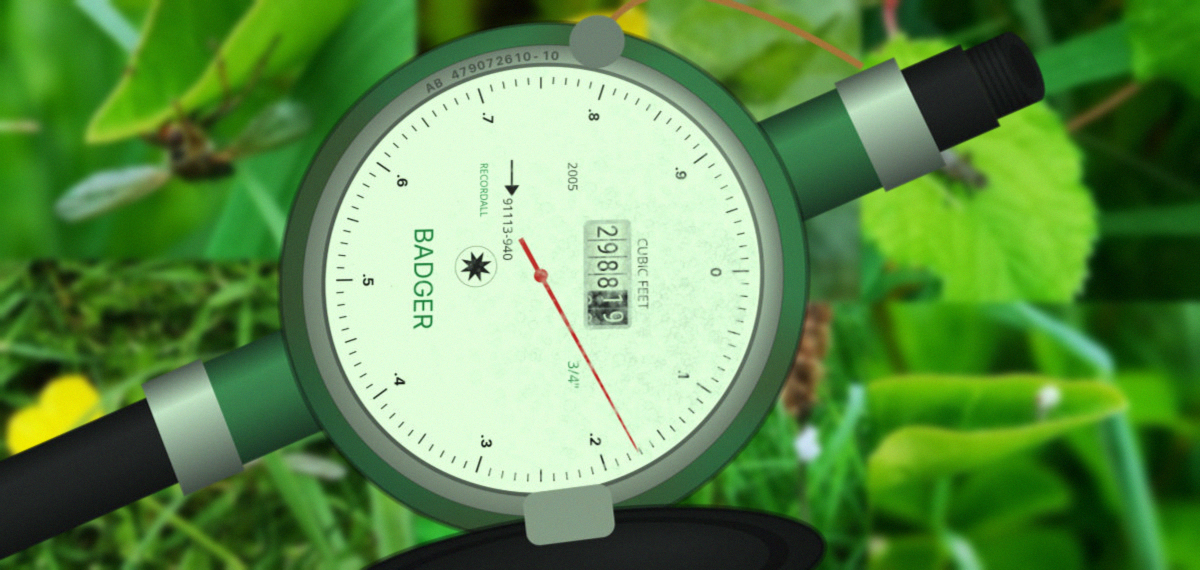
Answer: 298819.17 ft³
